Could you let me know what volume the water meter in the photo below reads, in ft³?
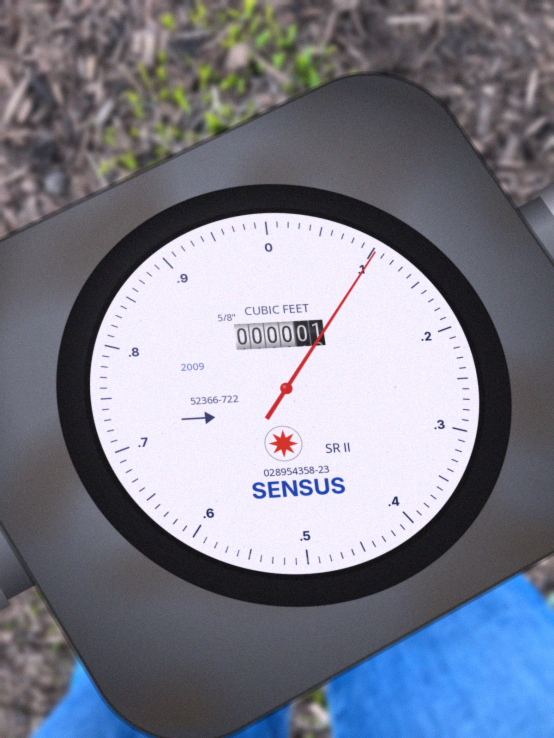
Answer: 1.10 ft³
